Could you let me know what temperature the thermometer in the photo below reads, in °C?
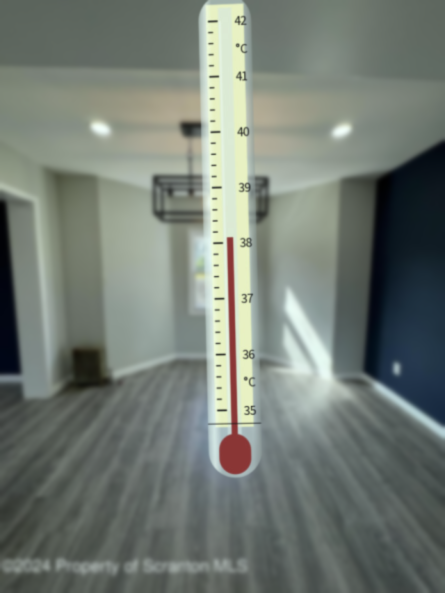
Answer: 38.1 °C
